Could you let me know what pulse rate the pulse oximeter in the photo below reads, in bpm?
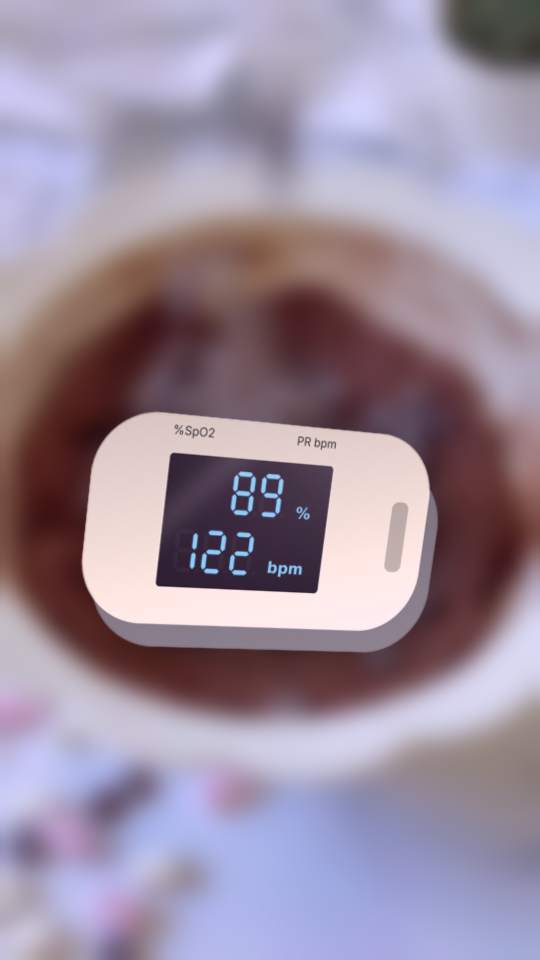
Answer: 122 bpm
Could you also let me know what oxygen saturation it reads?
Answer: 89 %
